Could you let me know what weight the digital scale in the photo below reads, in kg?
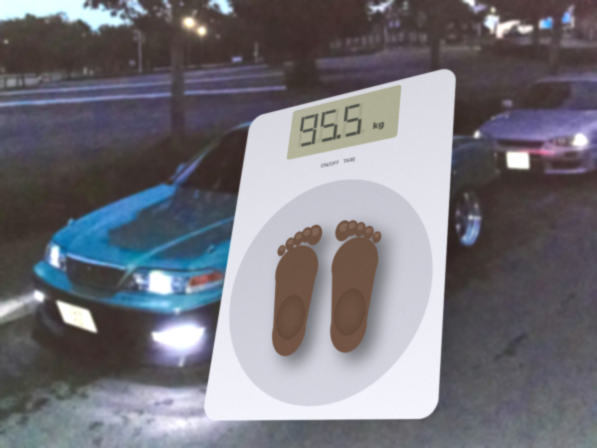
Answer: 95.5 kg
